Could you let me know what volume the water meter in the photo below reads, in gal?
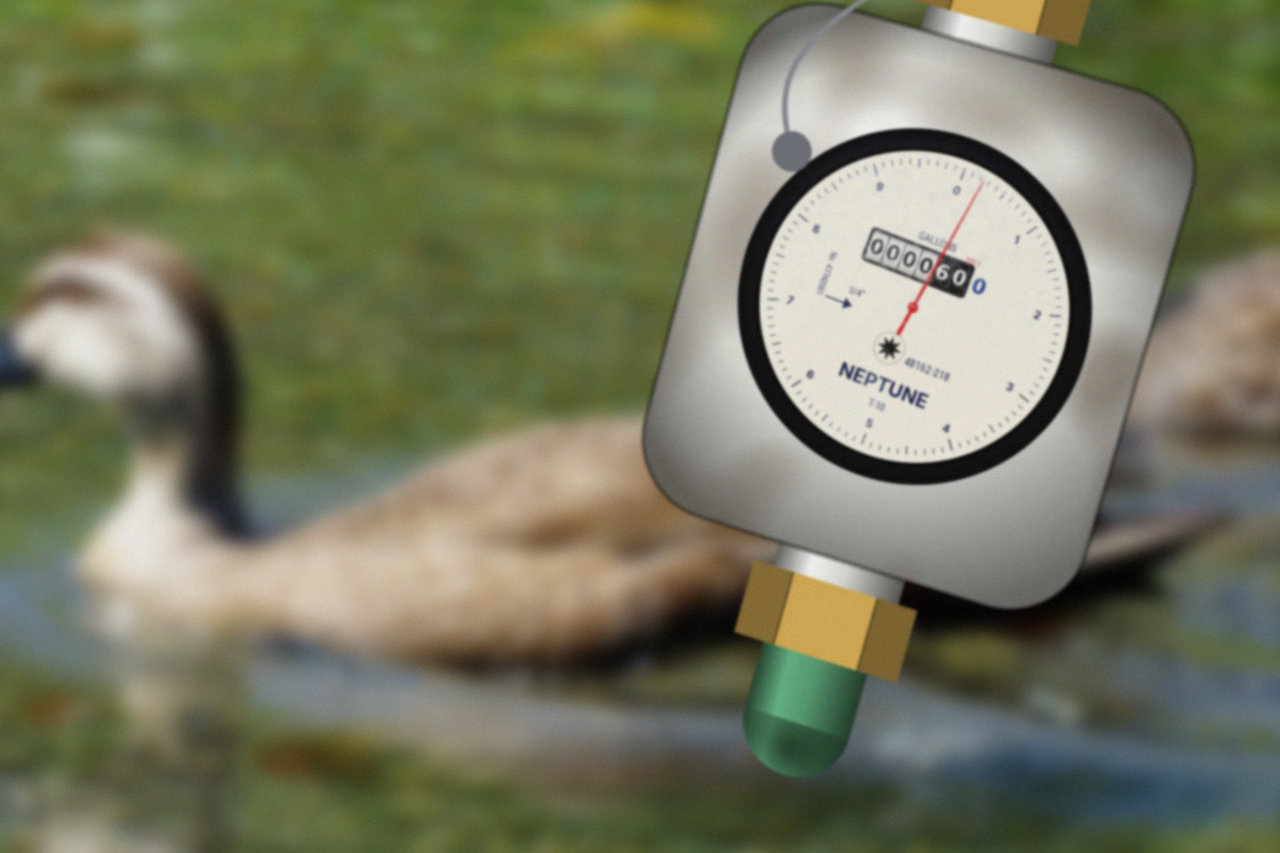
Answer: 600.2 gal
